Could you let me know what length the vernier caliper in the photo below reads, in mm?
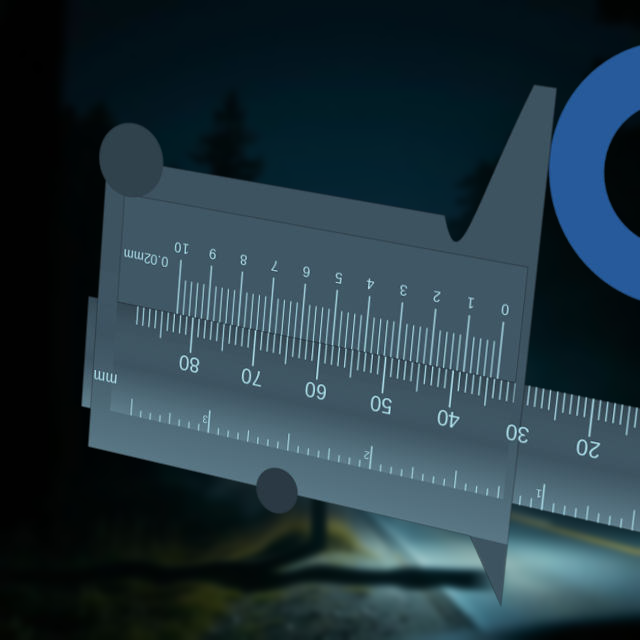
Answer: 33.6 mm
